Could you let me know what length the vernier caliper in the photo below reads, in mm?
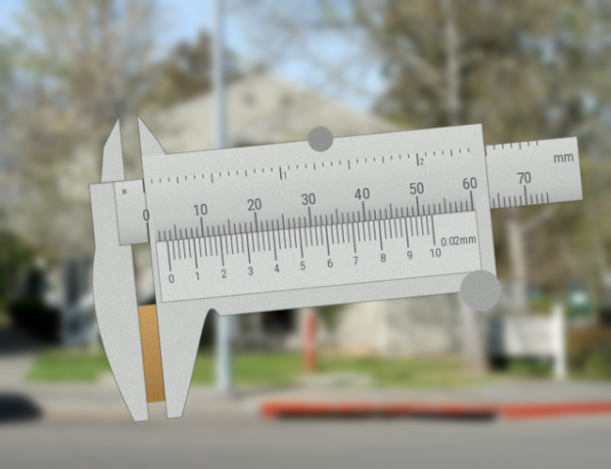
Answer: 3.4 mm
